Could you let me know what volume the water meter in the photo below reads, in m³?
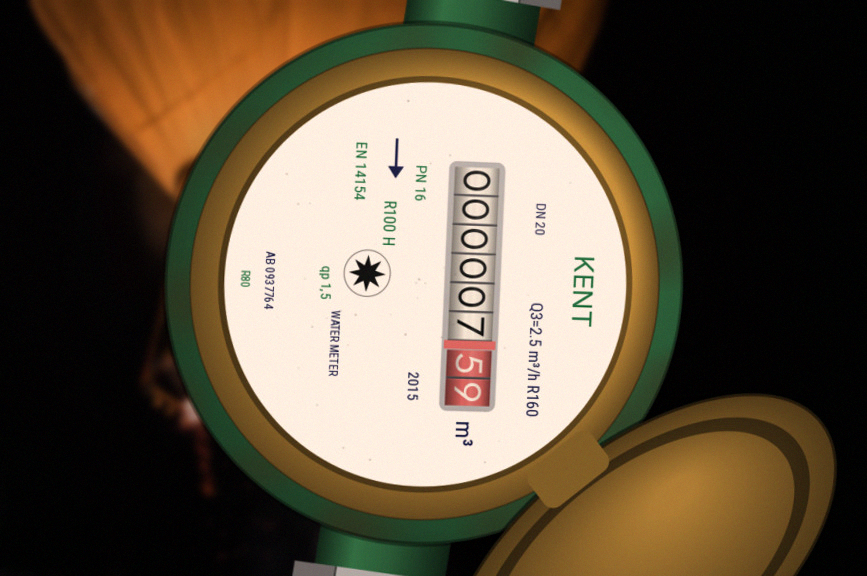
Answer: 7.59 m³
